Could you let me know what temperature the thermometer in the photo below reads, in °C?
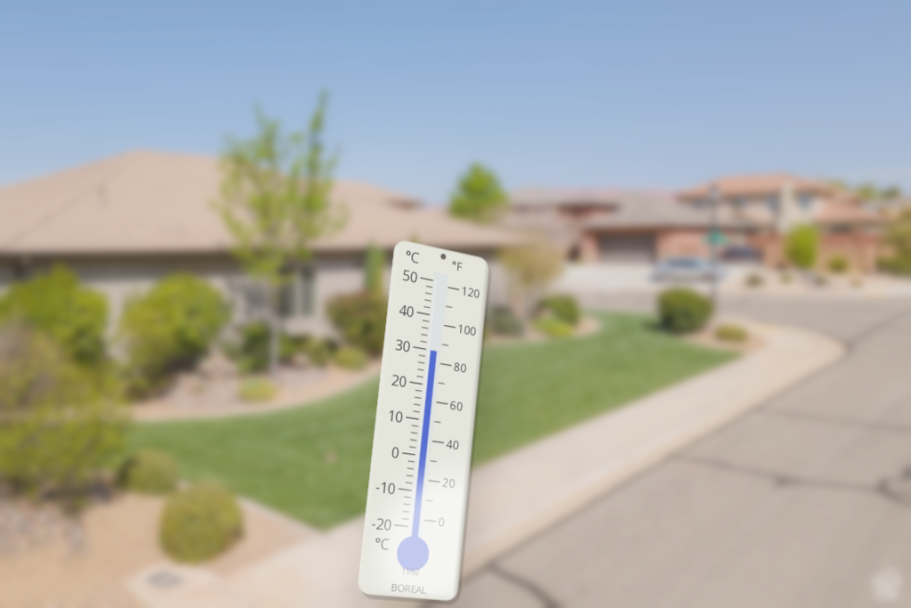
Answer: 30 °C
